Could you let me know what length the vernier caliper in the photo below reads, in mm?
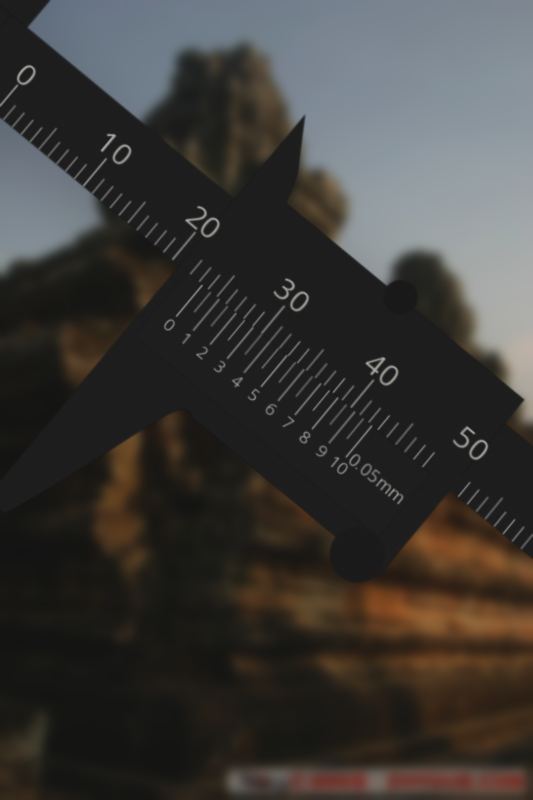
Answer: 23.4 mm
